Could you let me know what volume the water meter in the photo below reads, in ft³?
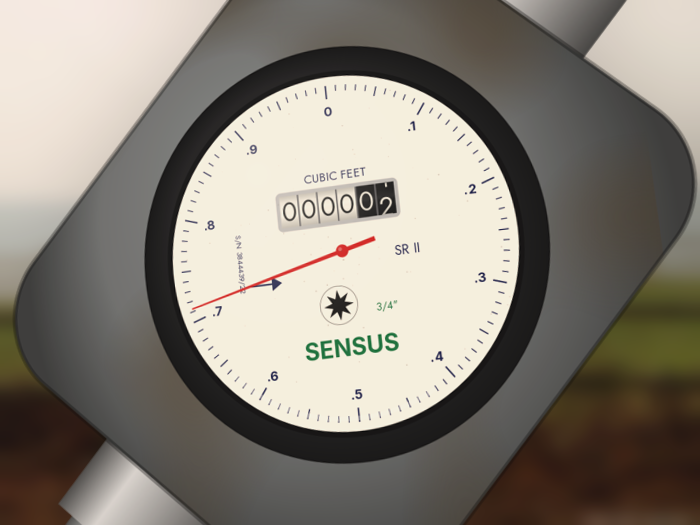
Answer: 1.71 ft³
